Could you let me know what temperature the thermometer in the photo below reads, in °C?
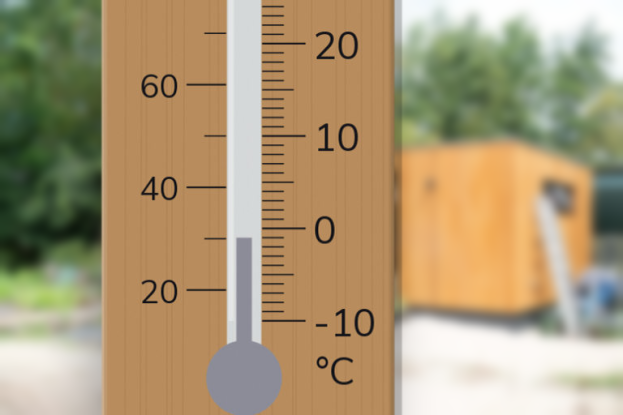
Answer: -1 °C
